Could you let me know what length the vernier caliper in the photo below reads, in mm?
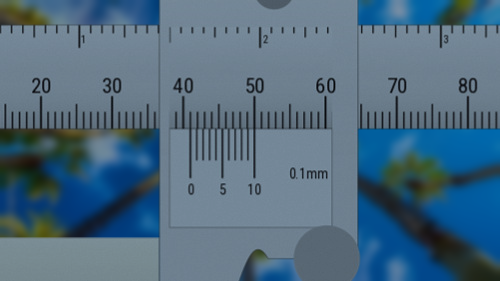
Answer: 41.0 mm
